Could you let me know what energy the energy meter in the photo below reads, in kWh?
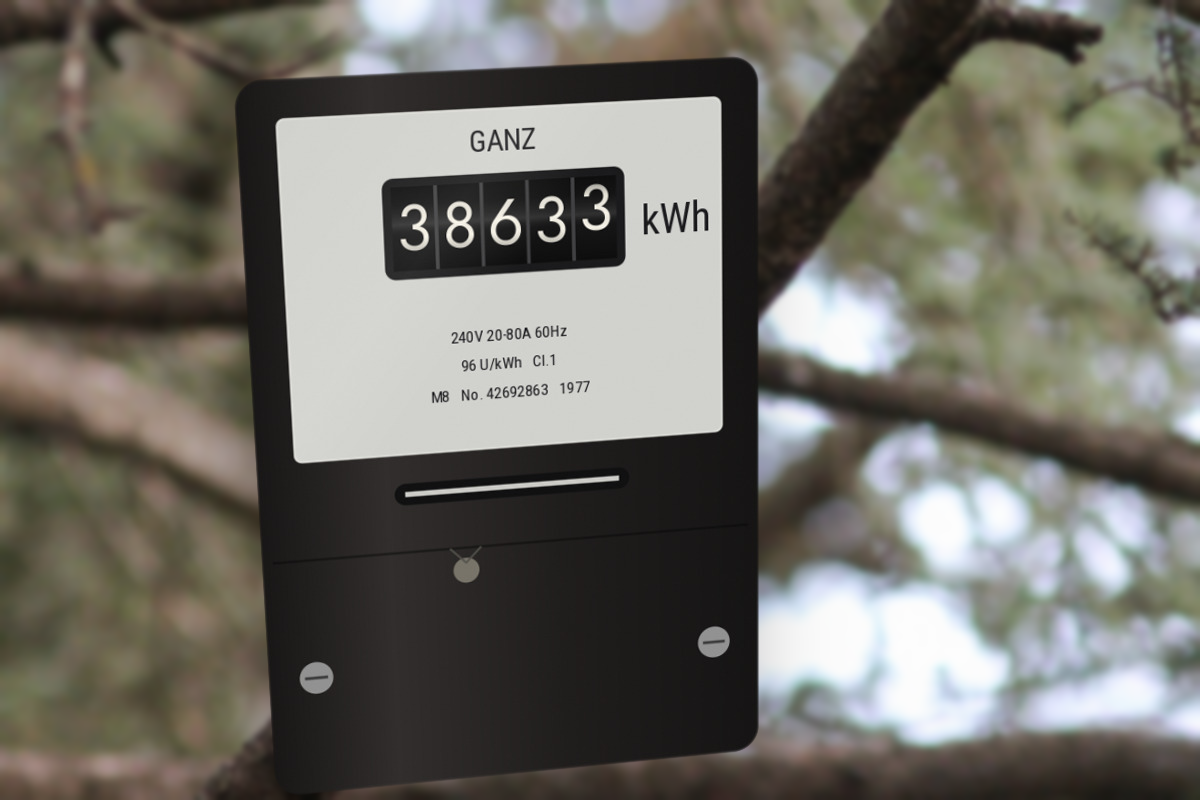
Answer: 38633 kWh
